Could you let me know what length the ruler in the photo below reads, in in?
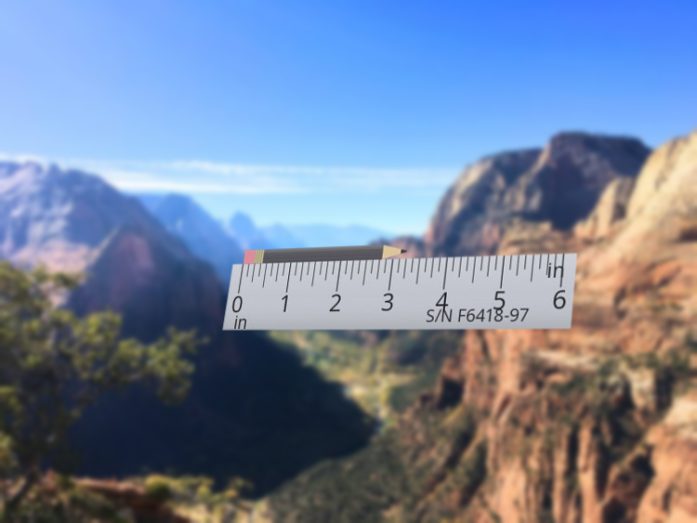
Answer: 3.25 in
